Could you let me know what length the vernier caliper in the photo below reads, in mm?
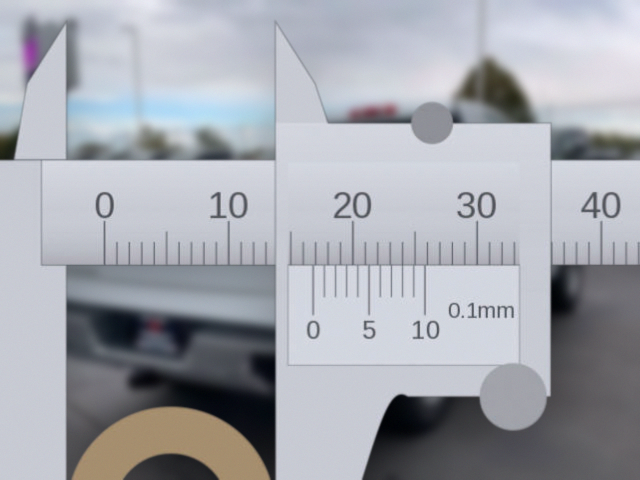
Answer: 16.8 mm
